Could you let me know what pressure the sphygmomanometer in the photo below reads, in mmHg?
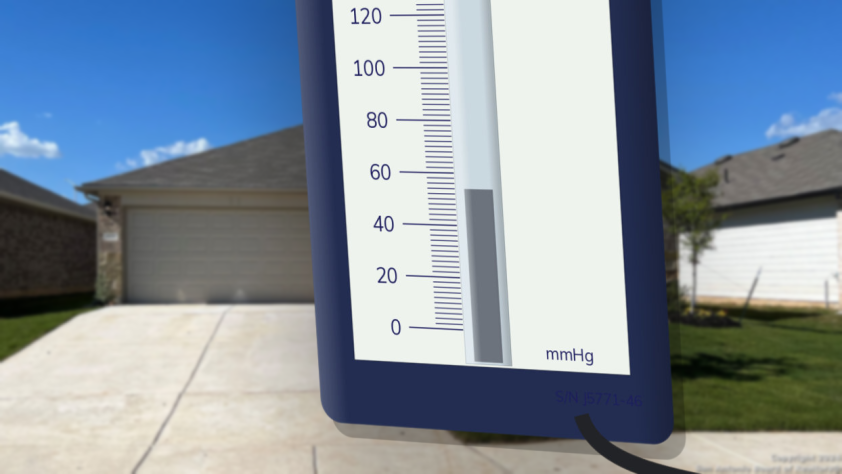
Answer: 54 mmHg
